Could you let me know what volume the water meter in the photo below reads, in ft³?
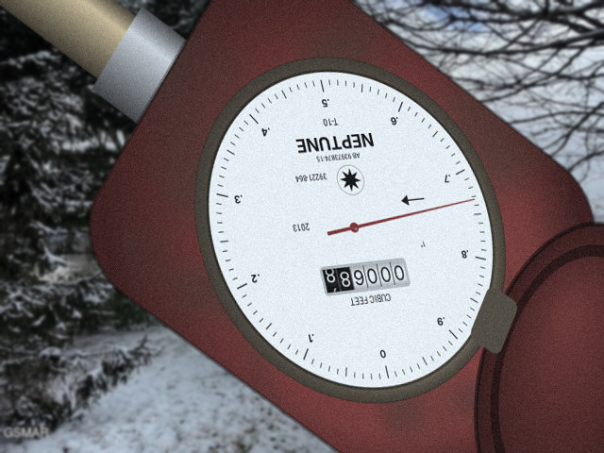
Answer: 687.73 ft³
